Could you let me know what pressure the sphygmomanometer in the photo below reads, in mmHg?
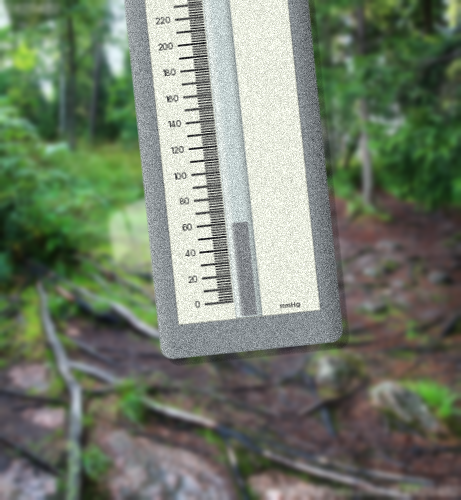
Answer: 60 mmHg
